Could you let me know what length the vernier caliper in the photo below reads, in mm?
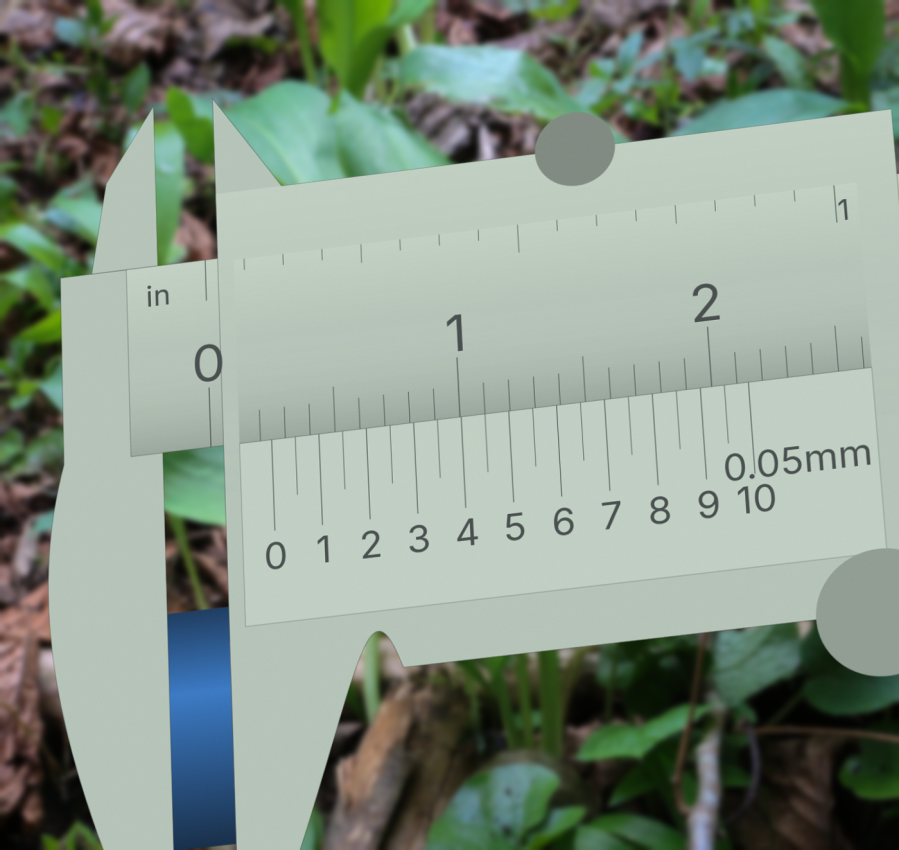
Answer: 2.45 mm
